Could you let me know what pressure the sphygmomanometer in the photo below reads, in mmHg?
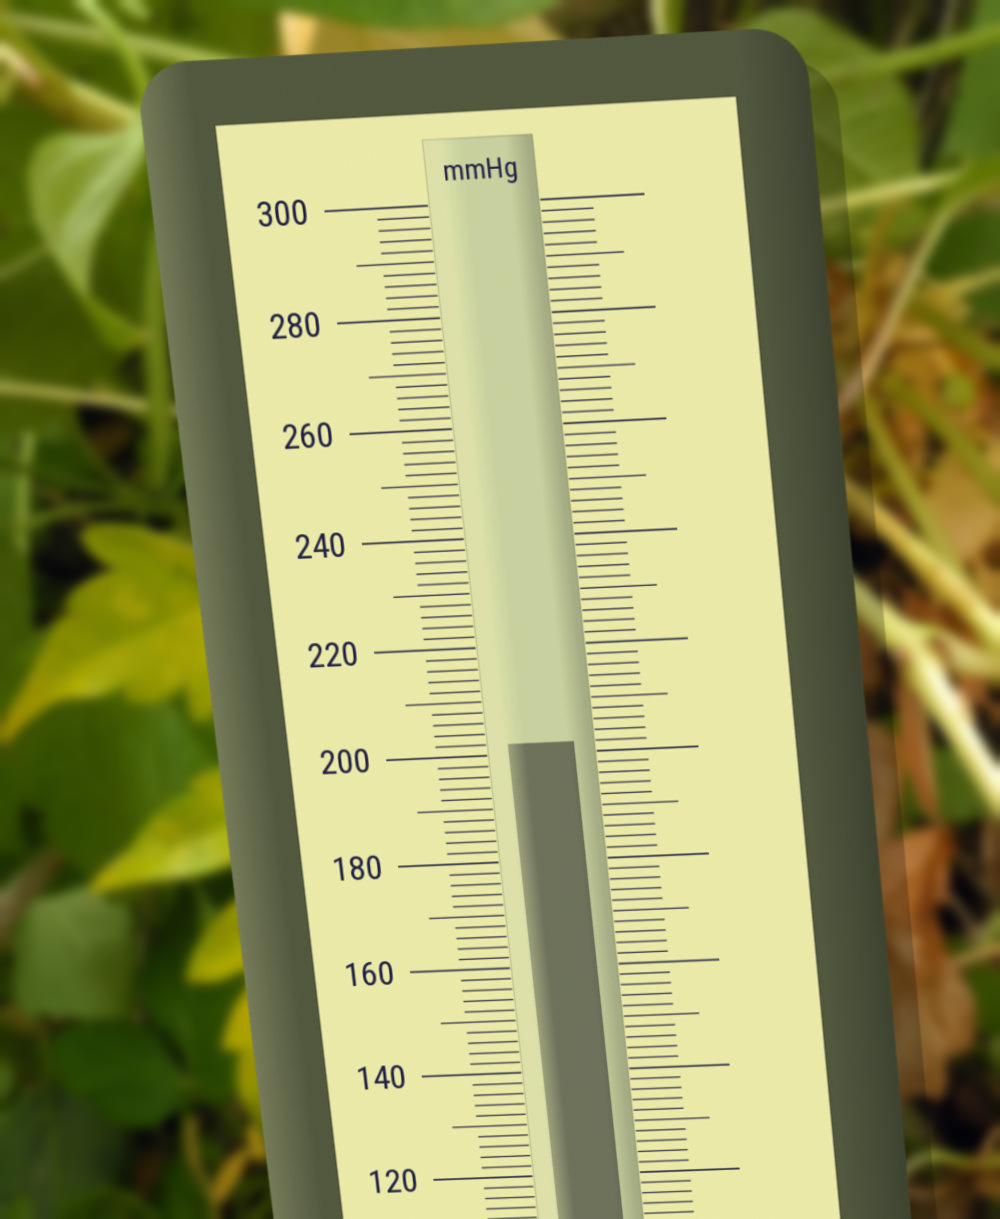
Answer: 202 mmHg
